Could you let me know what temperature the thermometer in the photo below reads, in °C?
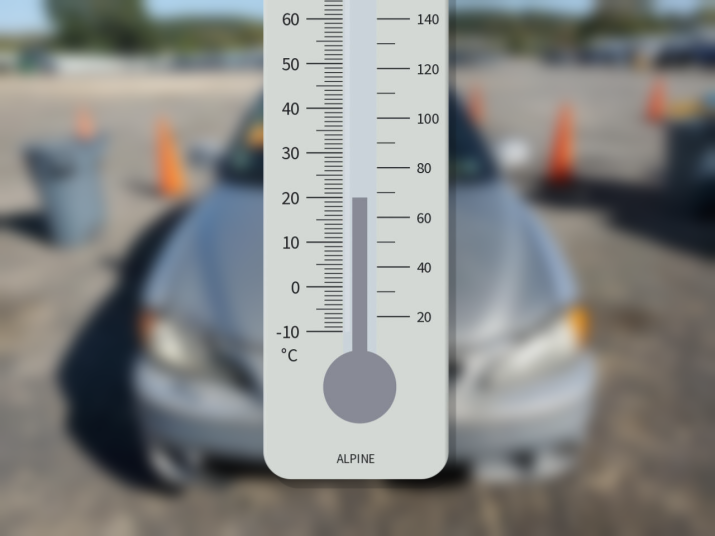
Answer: 20 °C
